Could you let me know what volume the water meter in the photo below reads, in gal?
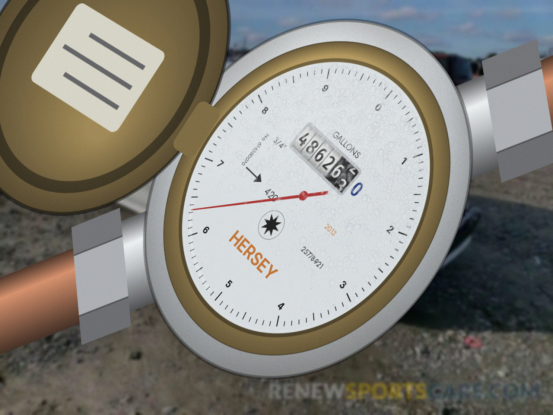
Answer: 4862626.3 gal
